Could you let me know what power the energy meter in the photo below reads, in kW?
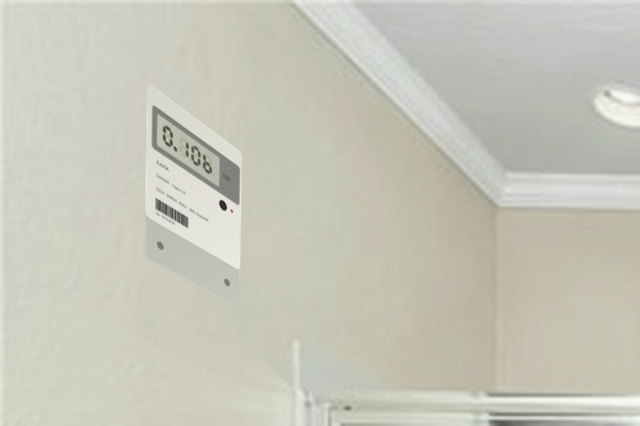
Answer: 0.106 kW
